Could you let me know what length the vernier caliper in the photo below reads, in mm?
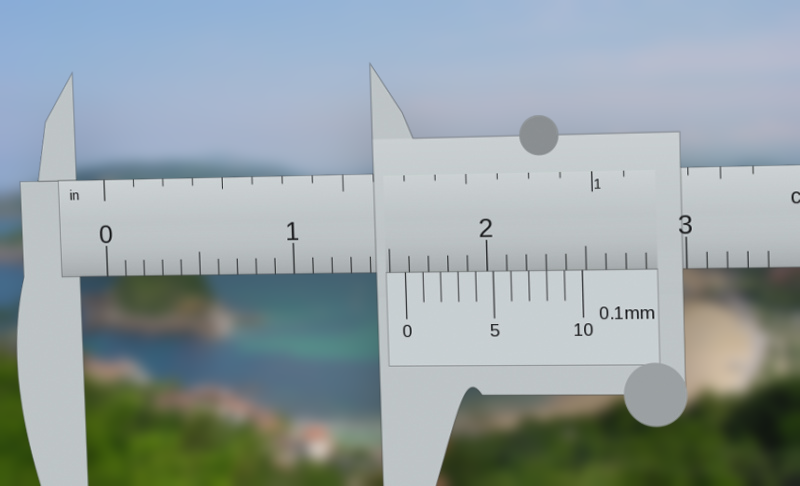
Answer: 15.8 mm
